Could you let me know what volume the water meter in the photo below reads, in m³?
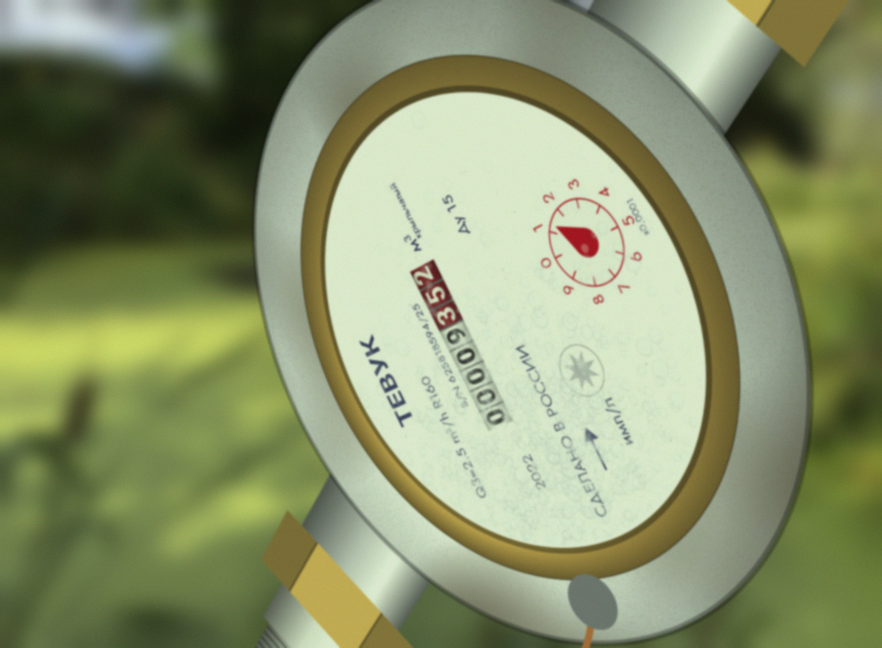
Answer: 9.3521 m³
